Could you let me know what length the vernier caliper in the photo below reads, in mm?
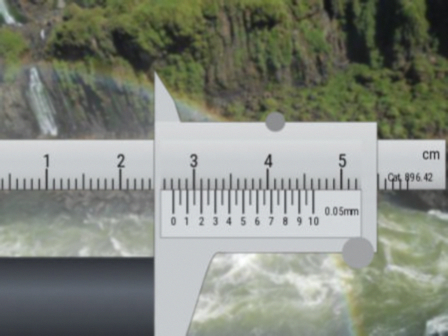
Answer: 27.2 mm
